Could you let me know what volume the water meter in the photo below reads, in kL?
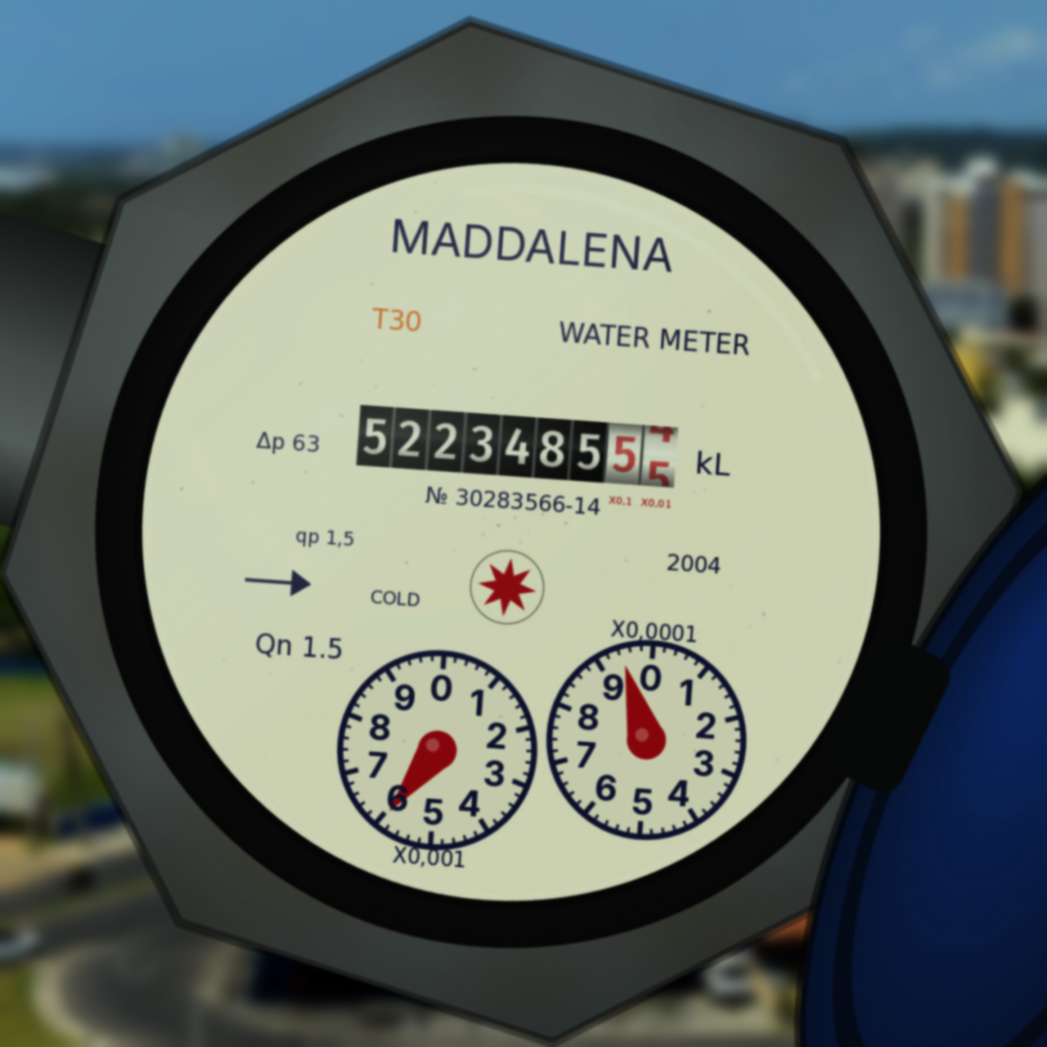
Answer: 5223485.5459 kL
